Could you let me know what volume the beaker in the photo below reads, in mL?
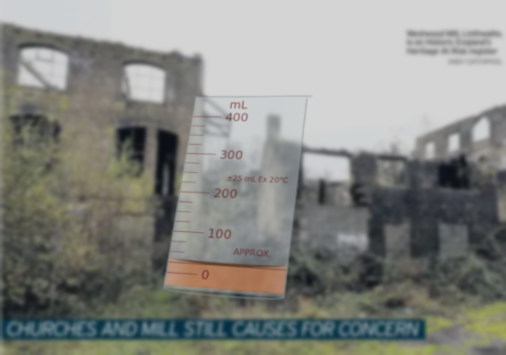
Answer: 25 mL
